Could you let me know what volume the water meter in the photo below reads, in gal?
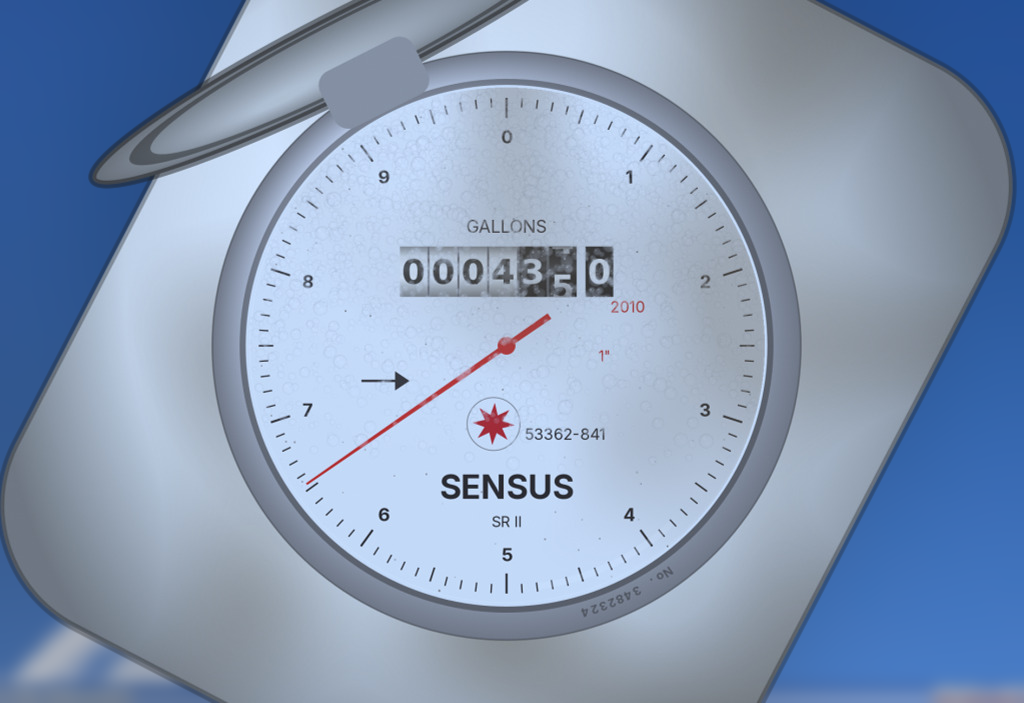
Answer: 4346.5 gal
